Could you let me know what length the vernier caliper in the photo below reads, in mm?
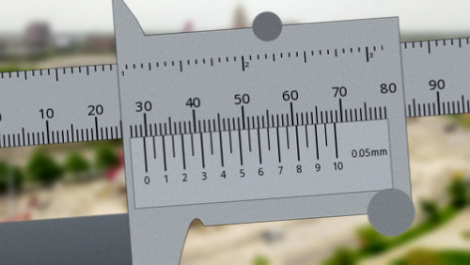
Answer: 29.5 mm
